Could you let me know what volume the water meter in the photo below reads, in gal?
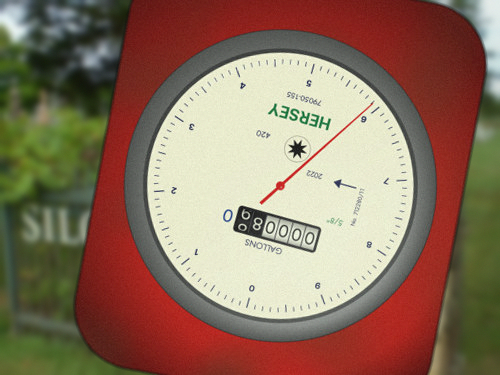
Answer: 885.9 gal
